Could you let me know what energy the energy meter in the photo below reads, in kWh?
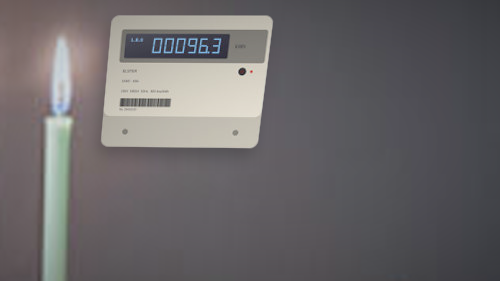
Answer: 96.3 kWh
